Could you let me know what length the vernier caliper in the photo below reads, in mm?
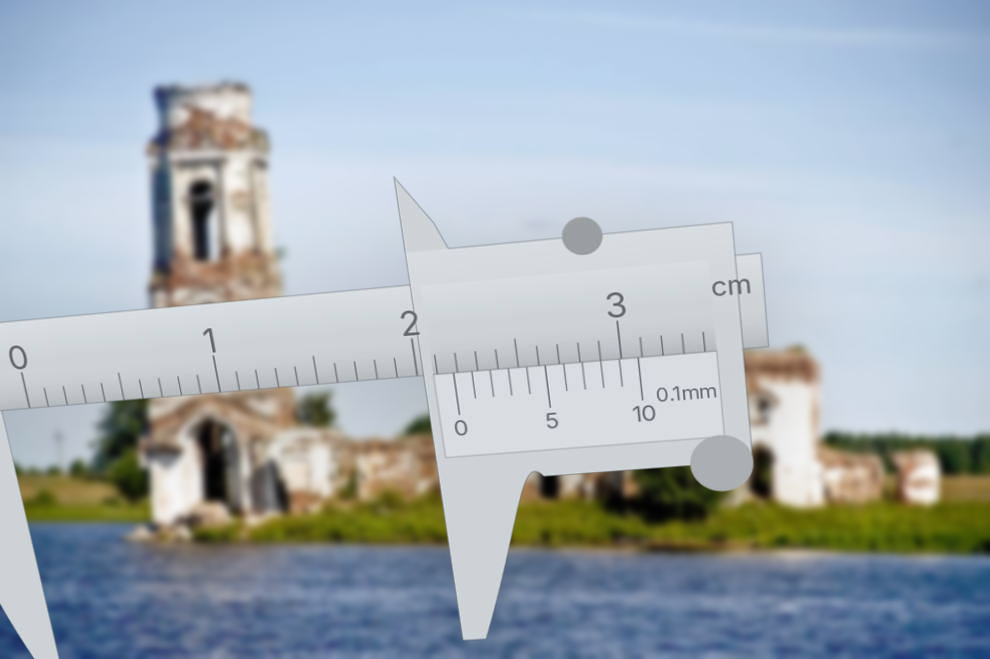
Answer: 21.8 mm
